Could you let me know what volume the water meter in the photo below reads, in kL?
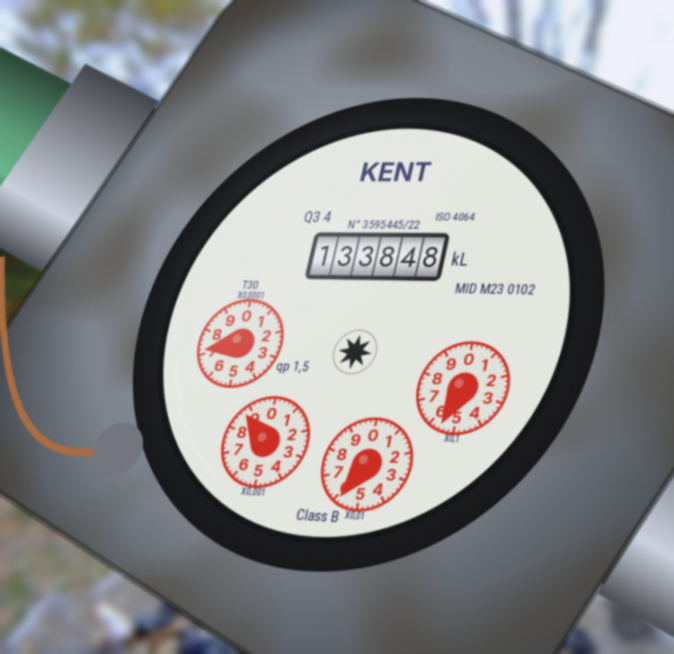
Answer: 133848.5587 kL
